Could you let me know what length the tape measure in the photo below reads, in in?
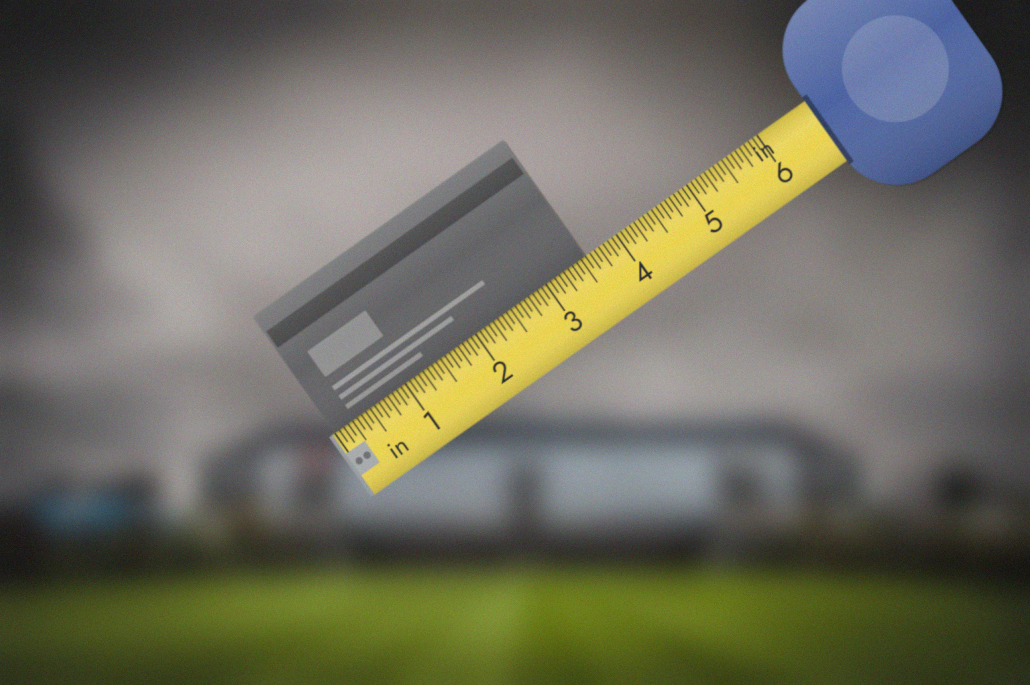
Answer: 3.5625 in
